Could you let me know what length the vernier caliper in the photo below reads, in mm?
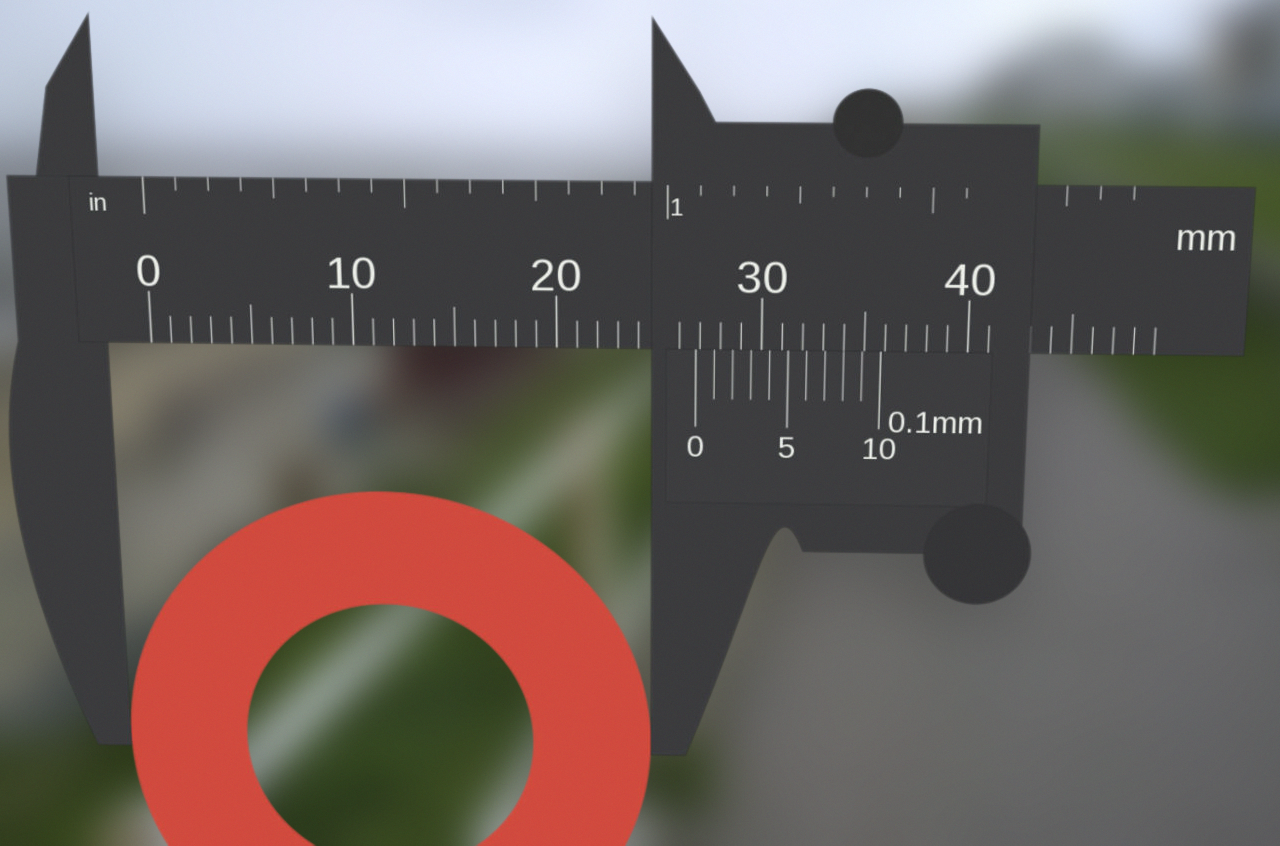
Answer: 26.8 mm
